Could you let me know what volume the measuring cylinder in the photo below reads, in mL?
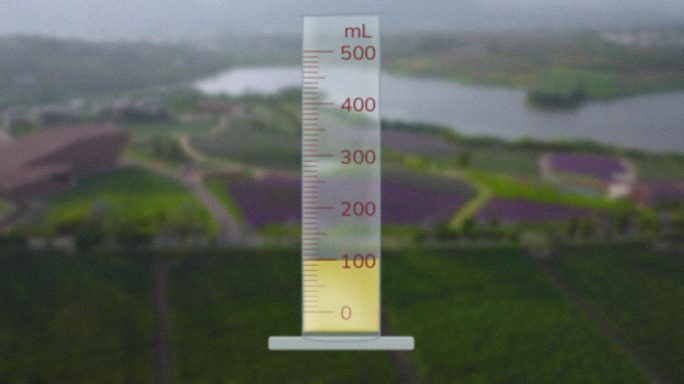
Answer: 100 mL
